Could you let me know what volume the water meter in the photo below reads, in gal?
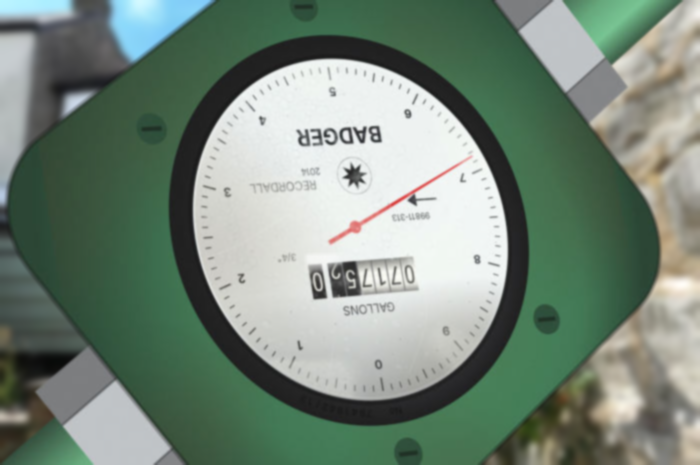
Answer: 717516.8 gal
